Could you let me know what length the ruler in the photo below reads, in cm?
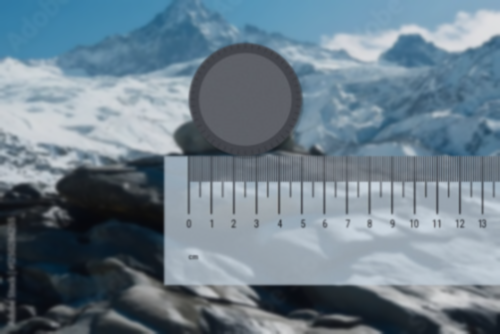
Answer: 5 cm
